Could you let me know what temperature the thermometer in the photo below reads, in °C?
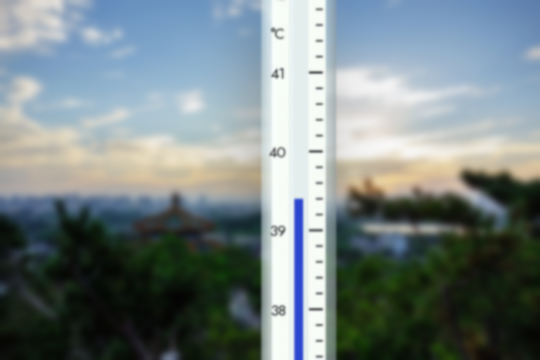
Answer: 39.4 °C
